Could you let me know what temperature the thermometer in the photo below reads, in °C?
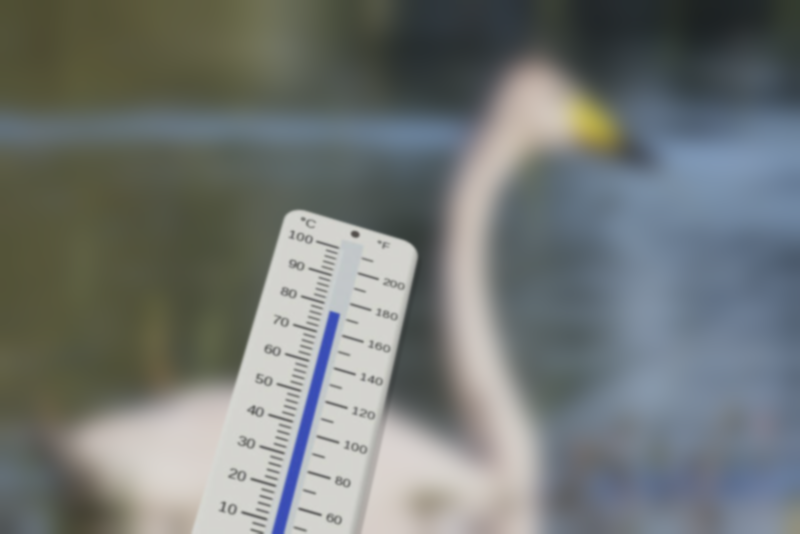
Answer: 78 °C
